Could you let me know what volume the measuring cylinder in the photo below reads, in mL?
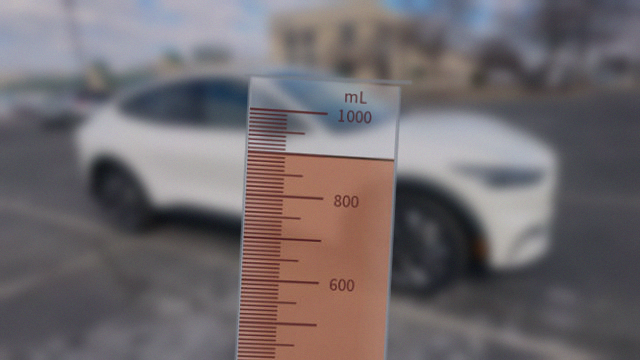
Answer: 900 mL
